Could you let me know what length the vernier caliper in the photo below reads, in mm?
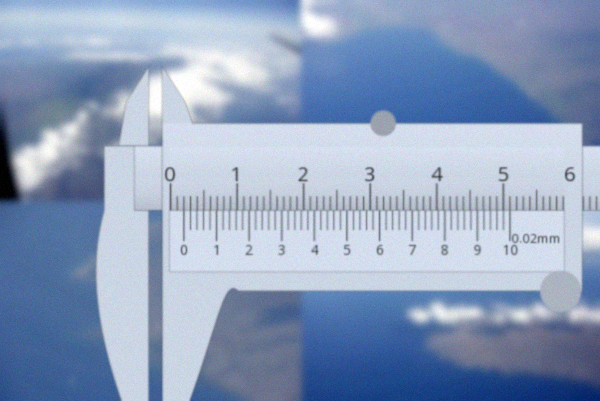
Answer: 2.0 mm
